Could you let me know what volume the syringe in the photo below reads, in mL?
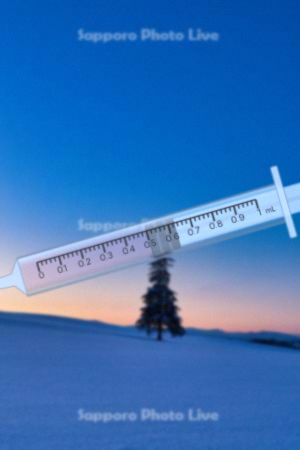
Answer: 0.5 mL
